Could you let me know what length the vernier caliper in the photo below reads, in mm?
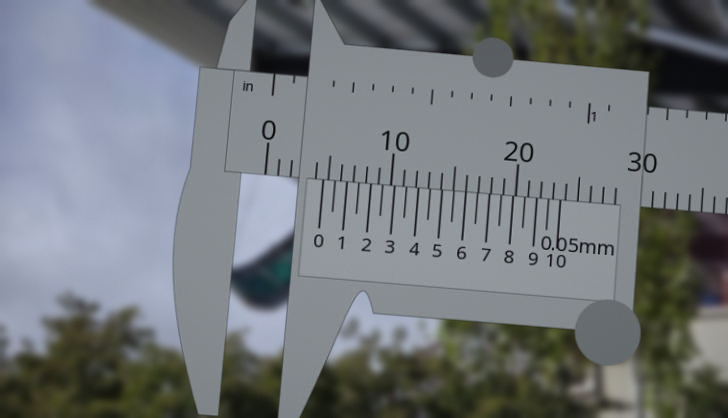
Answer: 4.6 mm
